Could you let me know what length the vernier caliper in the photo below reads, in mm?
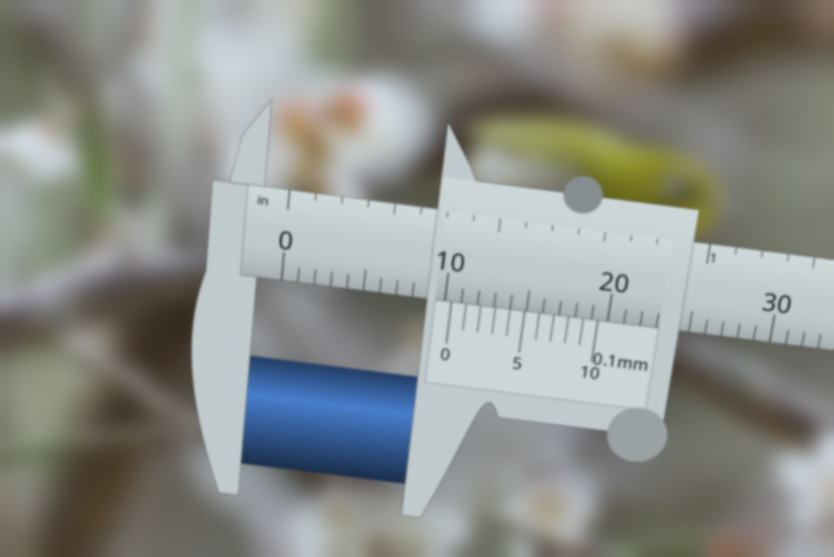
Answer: 10.4 mm
